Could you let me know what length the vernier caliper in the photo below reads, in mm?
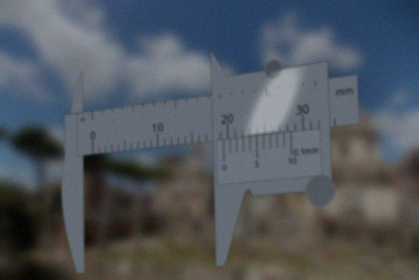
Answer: 19.4 mm
